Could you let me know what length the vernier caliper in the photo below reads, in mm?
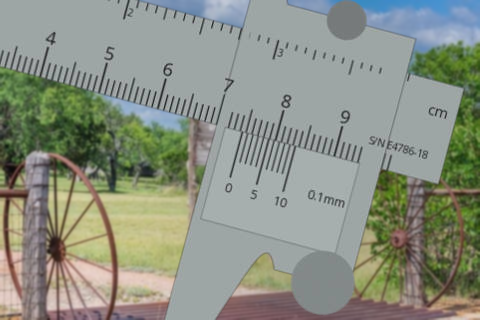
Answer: 74.4 mm
